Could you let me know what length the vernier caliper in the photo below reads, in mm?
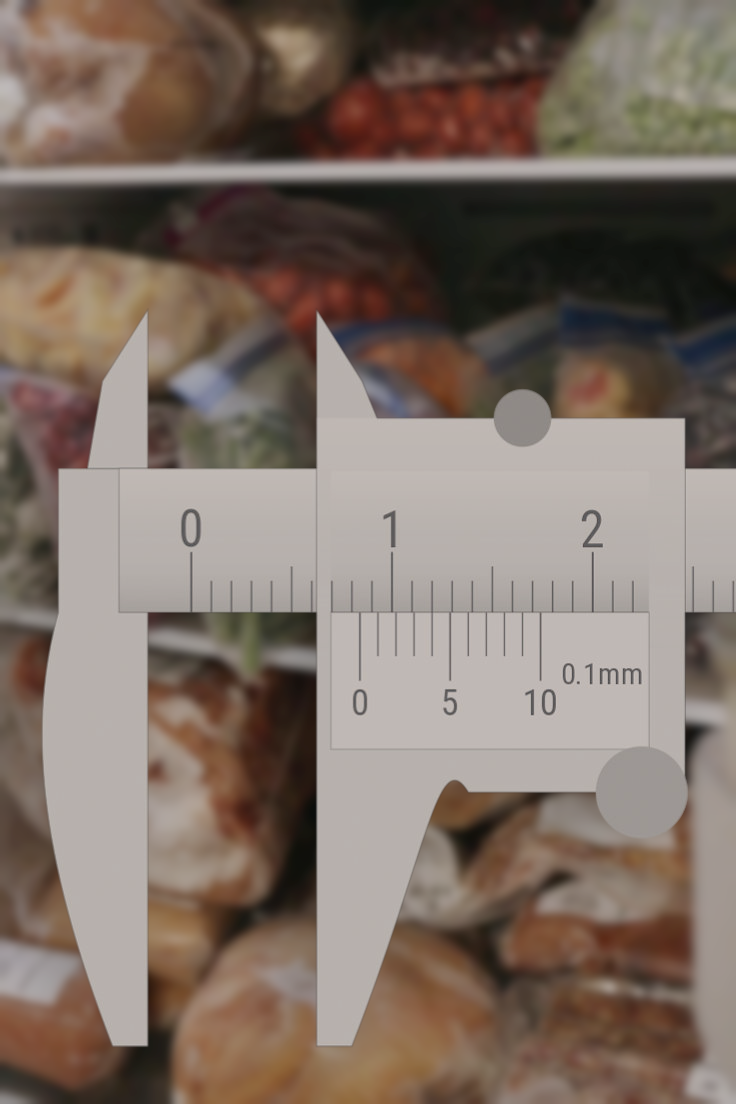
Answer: 8.4 mm
